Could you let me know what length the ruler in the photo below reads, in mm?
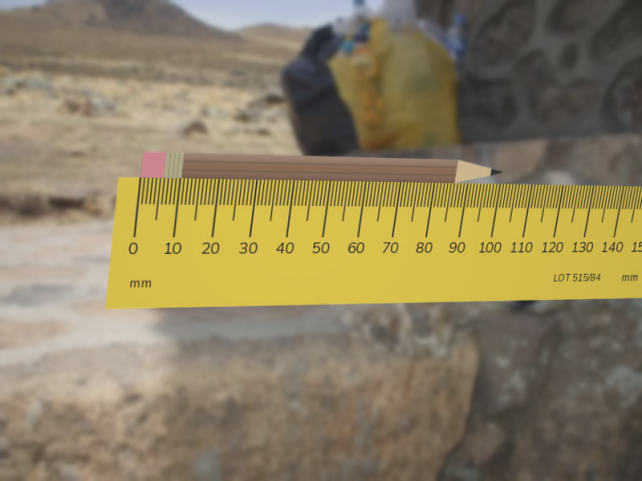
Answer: 100 mm
